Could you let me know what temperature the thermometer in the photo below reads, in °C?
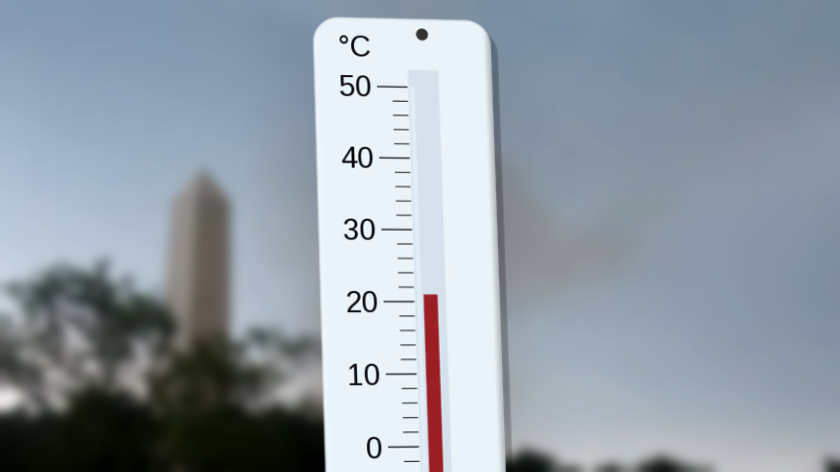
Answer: 21 °C
